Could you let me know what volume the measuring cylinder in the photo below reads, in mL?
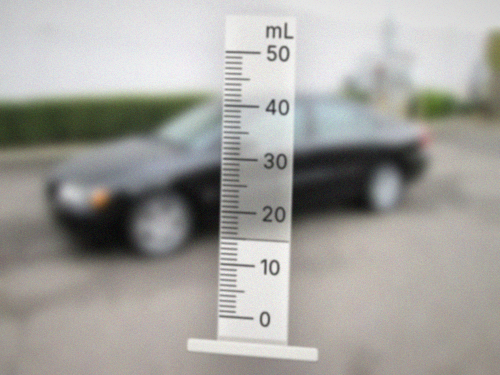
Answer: 15 mL
